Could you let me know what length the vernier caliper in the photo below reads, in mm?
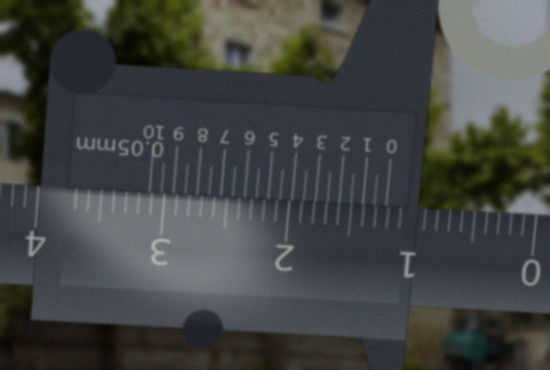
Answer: 12.2 mm
